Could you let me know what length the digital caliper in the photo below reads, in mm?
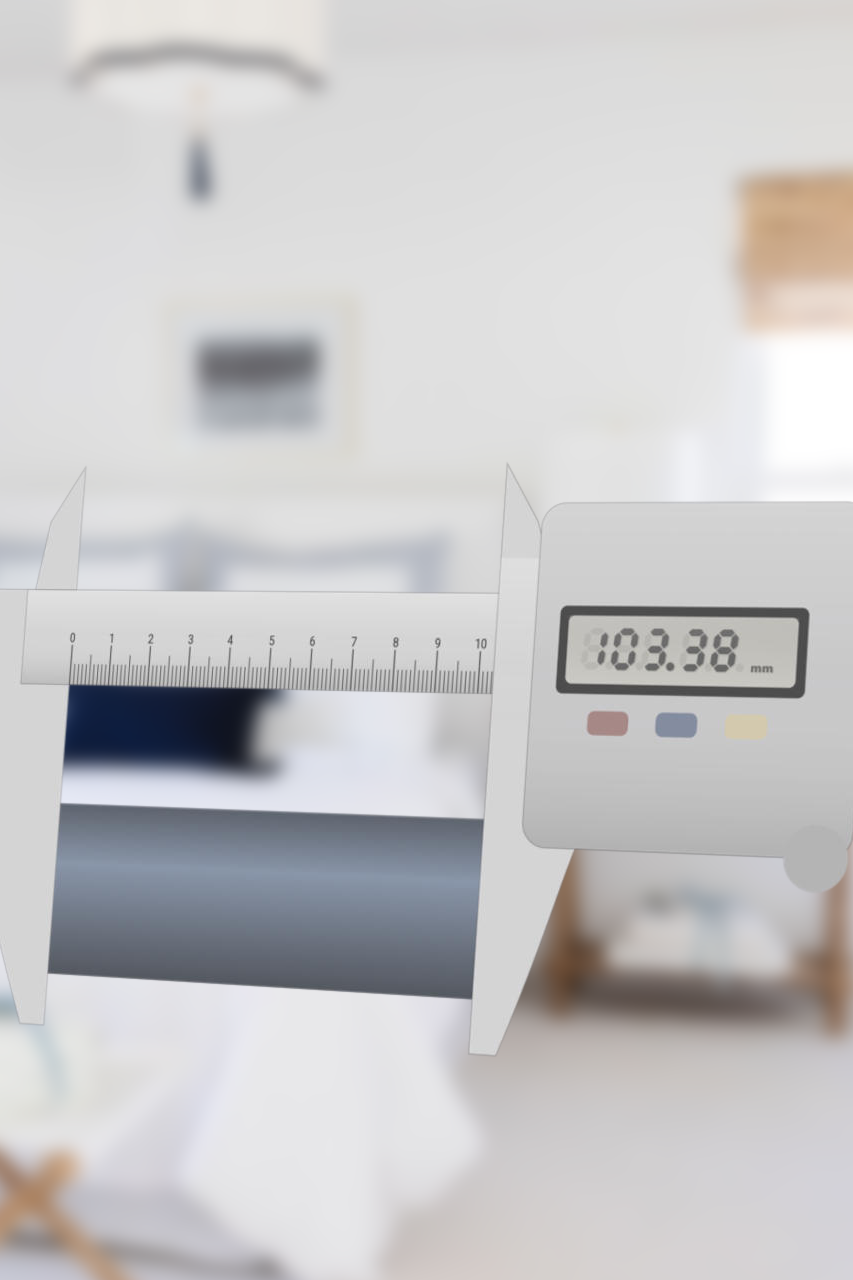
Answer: 103.38 mm
